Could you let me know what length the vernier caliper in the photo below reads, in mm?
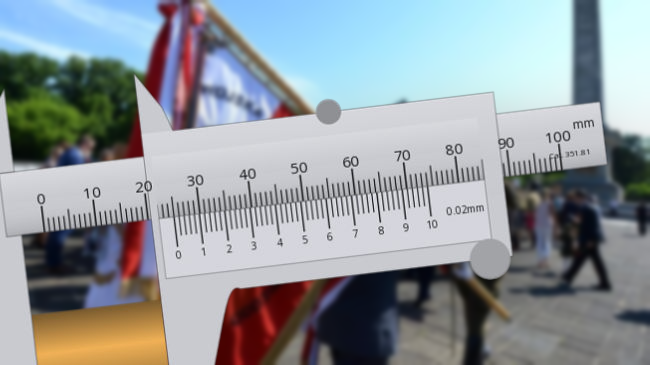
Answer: 25.0 mm
